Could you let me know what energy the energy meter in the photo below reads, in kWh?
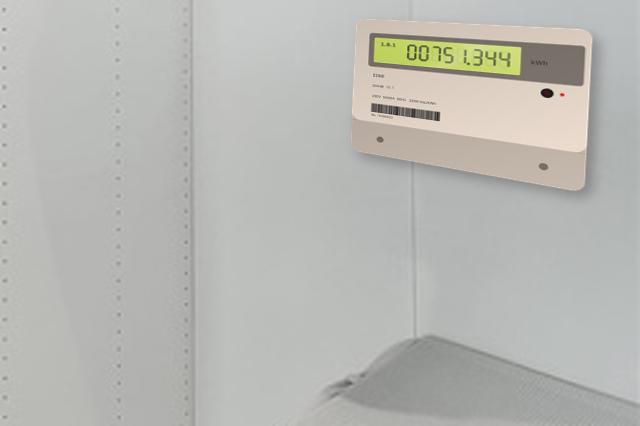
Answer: 751.344 kWh
